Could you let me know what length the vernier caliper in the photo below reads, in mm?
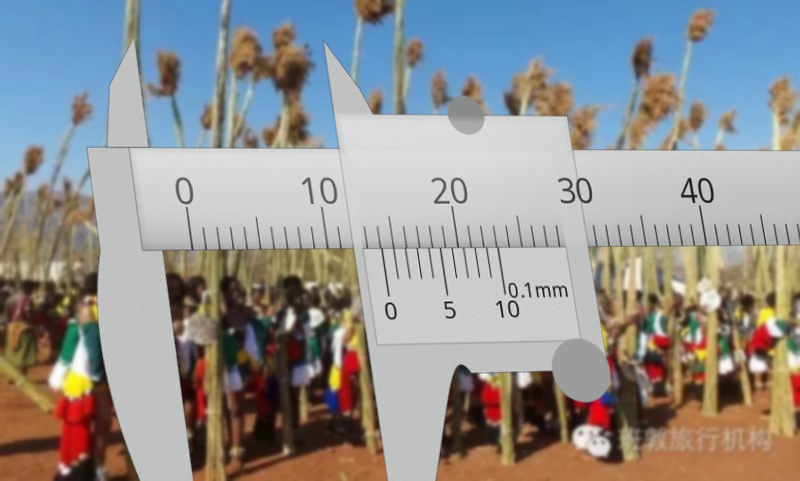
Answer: 14.1 mm
